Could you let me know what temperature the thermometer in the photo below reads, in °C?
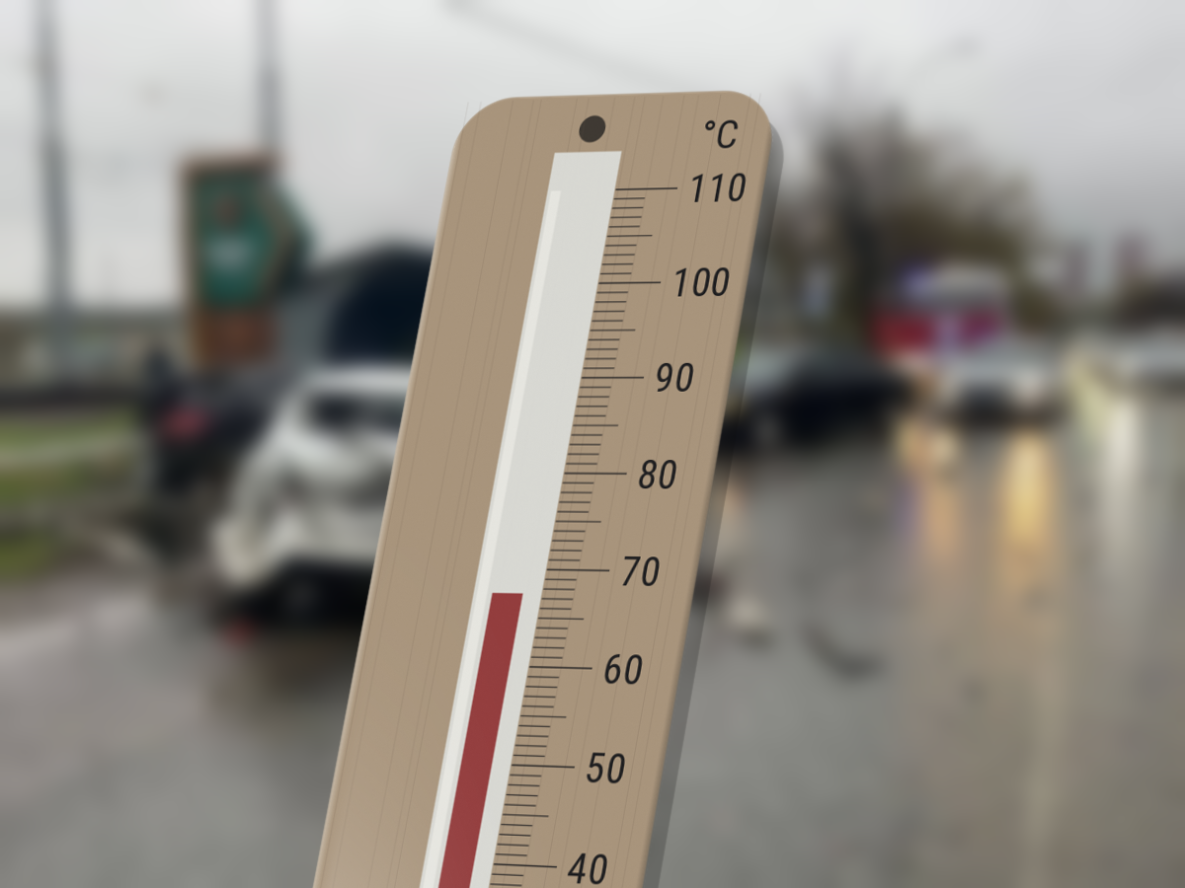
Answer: 67.5 °C
